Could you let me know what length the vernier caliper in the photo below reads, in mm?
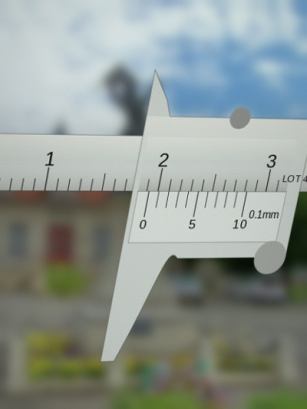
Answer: 19.2 mm
